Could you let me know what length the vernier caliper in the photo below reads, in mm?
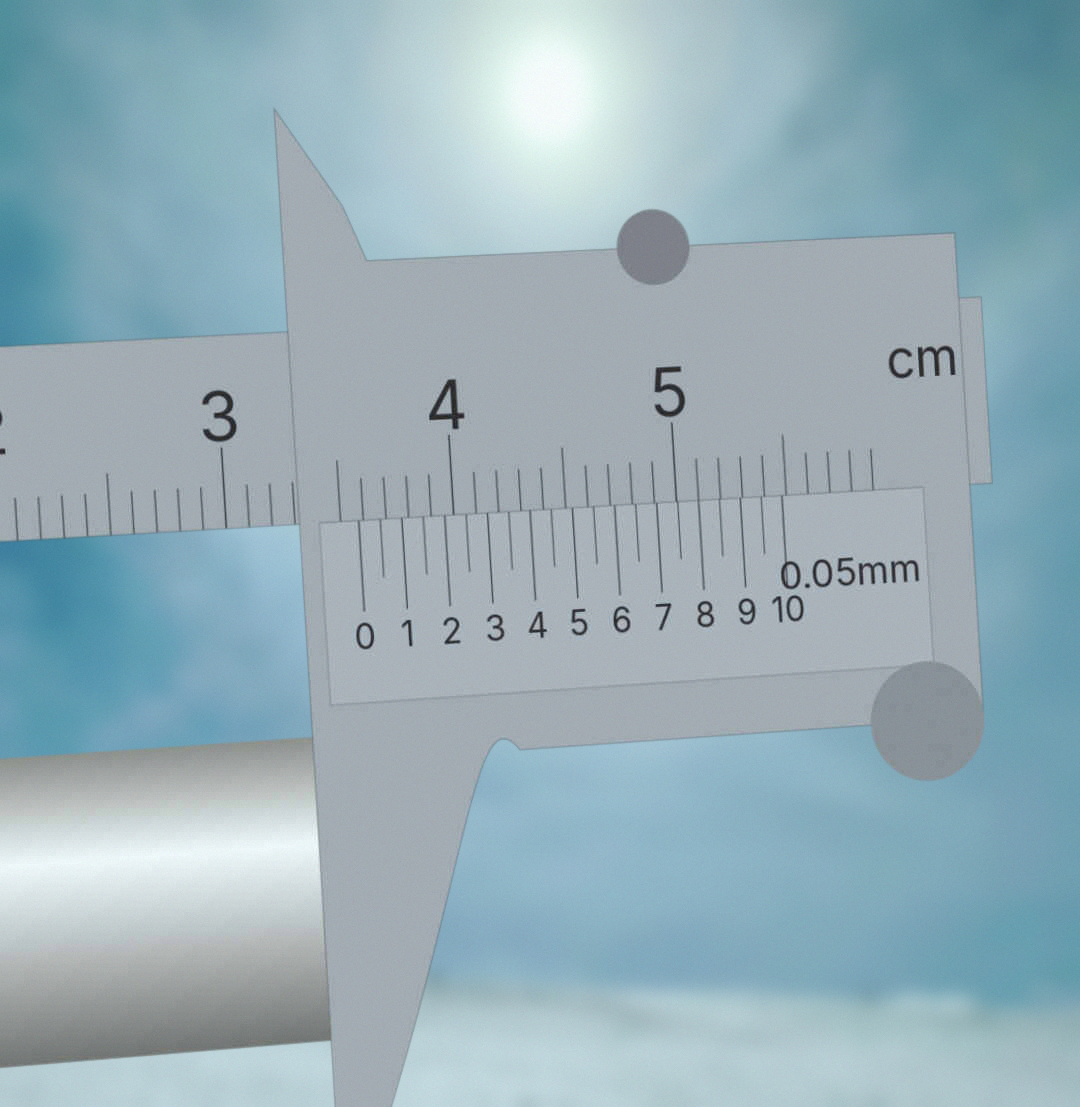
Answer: 35.8 mm
